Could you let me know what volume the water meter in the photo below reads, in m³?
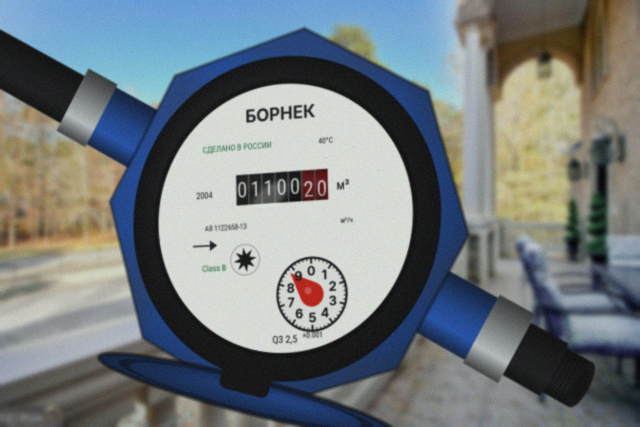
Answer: 1100.198 m³
